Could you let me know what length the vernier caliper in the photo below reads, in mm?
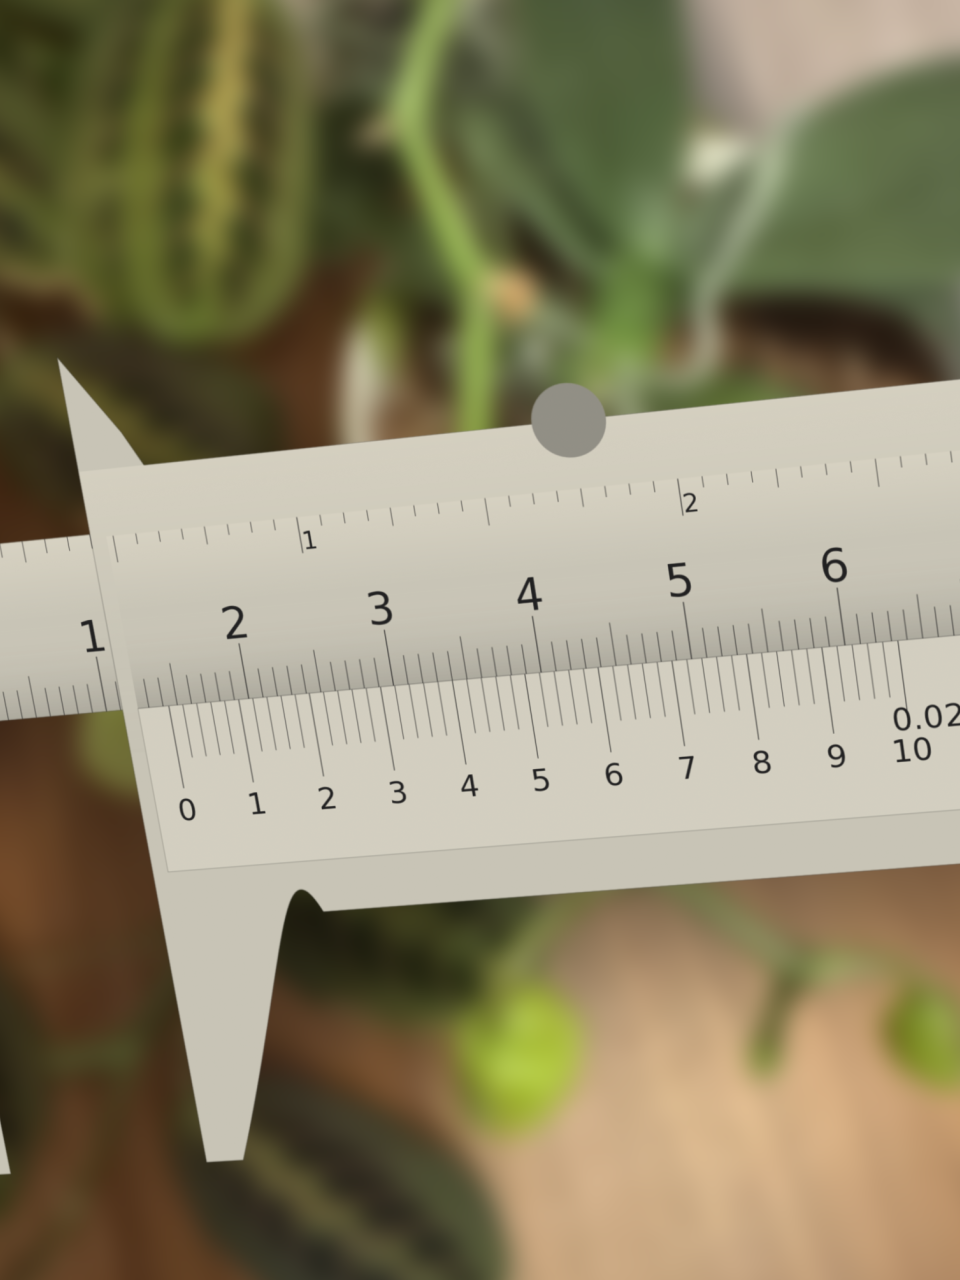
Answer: 14.4 mm
